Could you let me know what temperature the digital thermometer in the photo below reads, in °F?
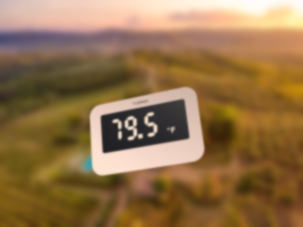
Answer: 79.5 °F
